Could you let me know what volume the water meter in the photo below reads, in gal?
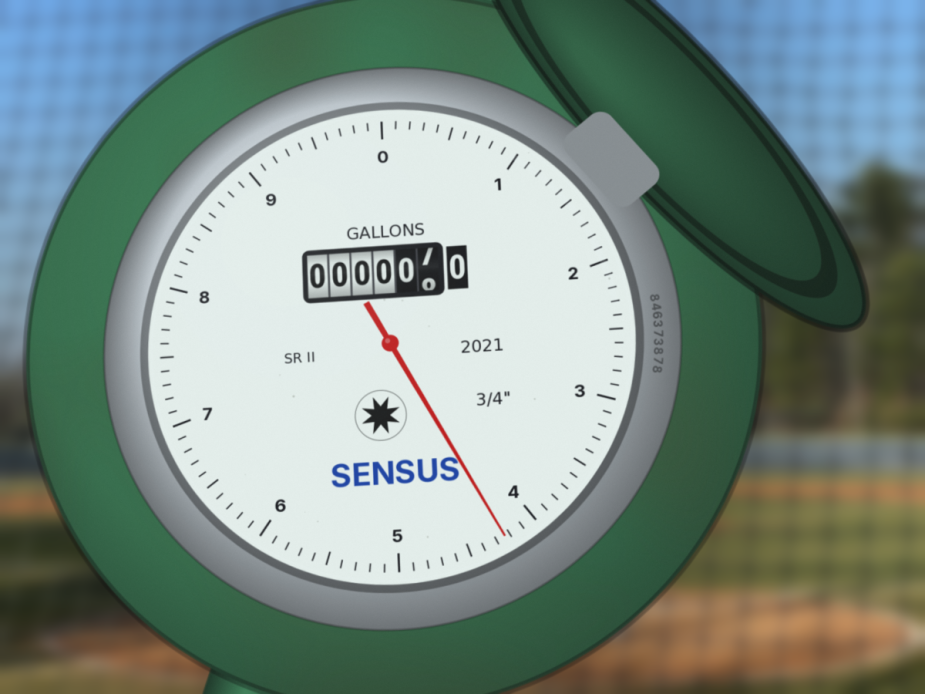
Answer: 74.2 gal
